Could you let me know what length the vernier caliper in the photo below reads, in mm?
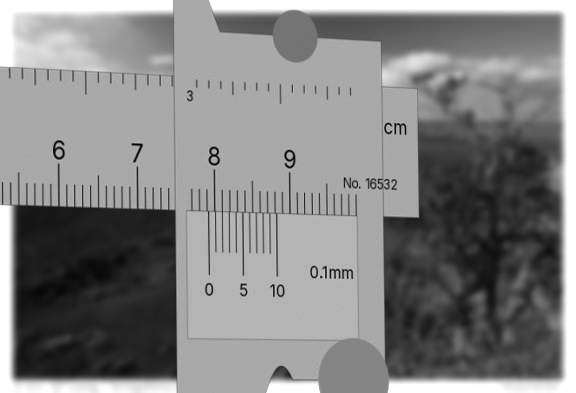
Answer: 79.2 mm
